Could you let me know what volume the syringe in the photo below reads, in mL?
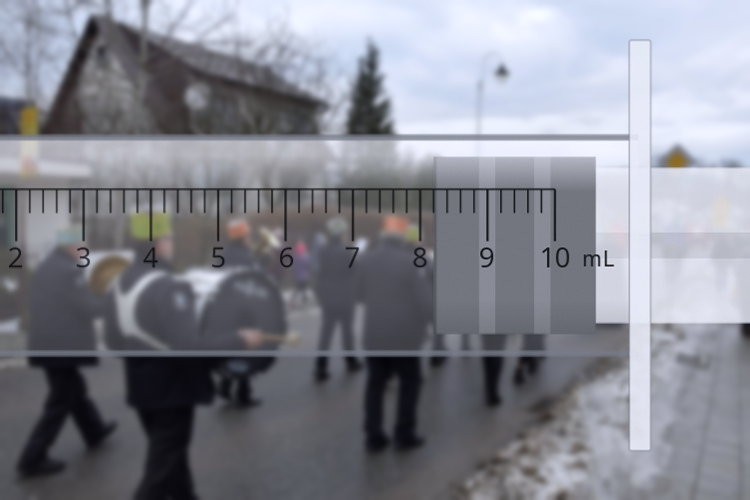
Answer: 8.2 mL
